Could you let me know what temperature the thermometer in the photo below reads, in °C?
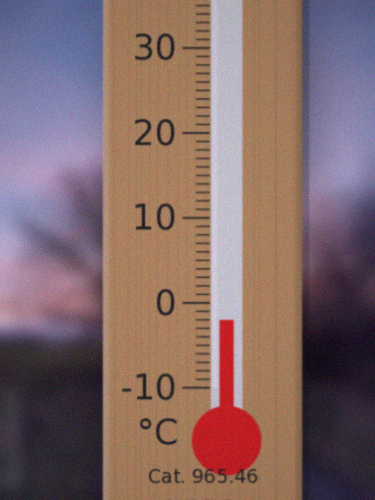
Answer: -2 °C
